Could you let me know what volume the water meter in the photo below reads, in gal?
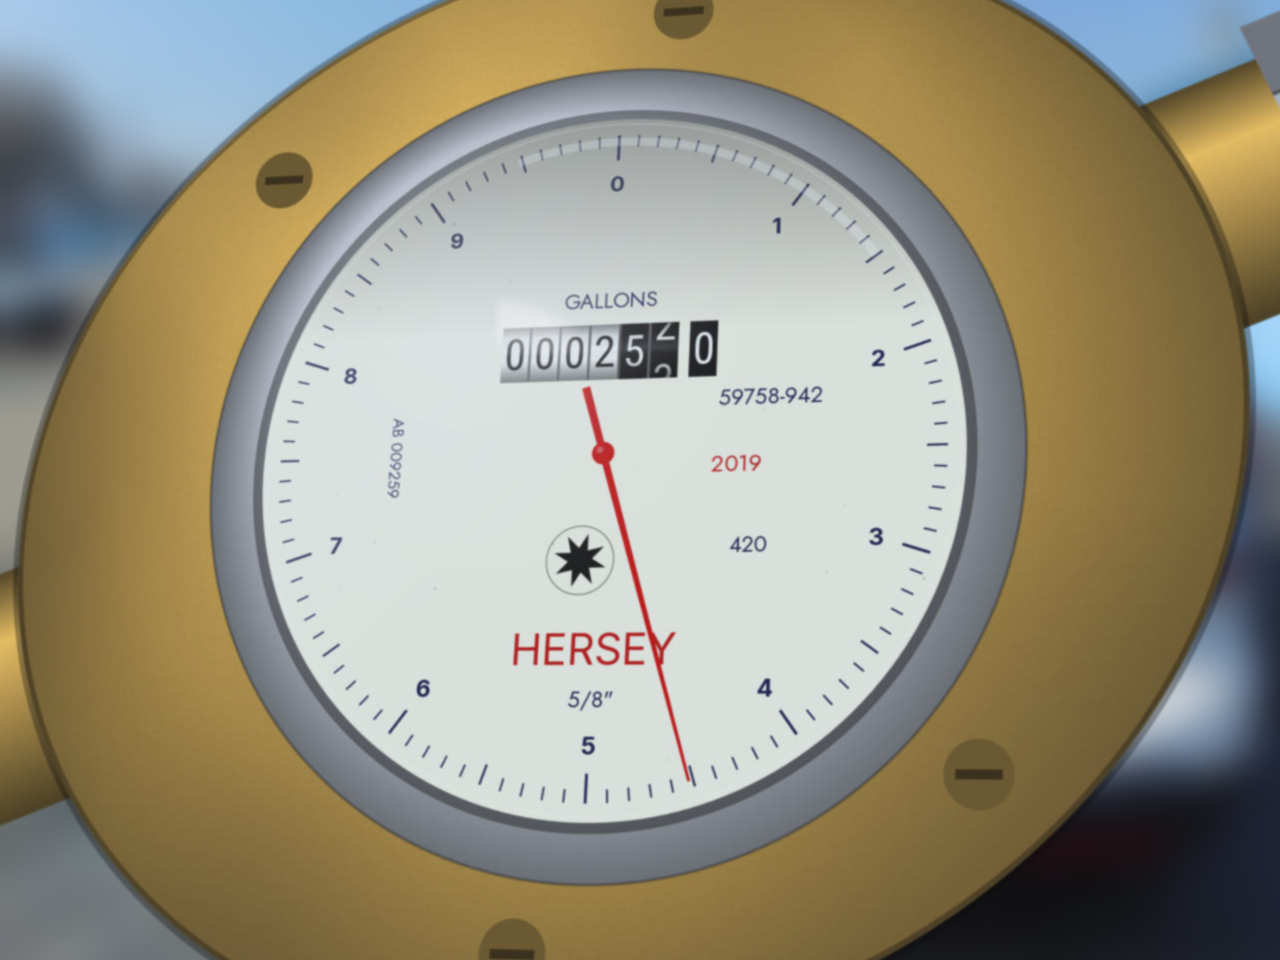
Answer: 2524.5 gal
